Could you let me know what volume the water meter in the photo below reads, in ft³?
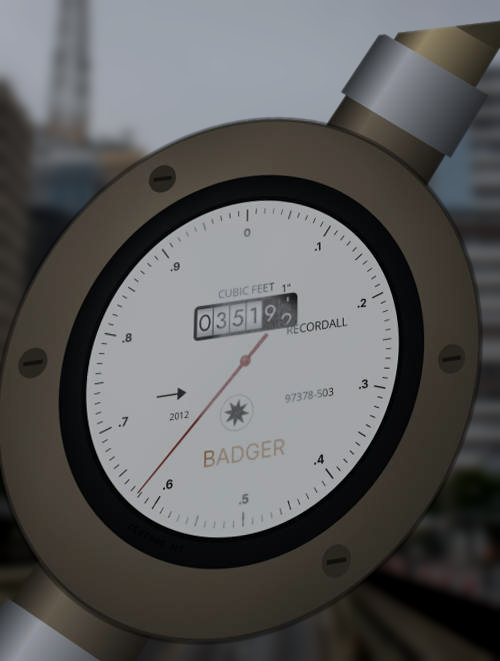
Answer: 35191.62 ft³
